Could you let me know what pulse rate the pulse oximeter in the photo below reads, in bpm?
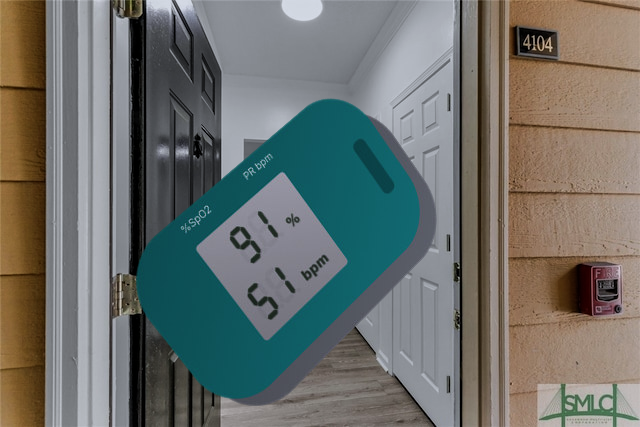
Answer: 51 bpm
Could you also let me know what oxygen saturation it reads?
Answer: 91 %
